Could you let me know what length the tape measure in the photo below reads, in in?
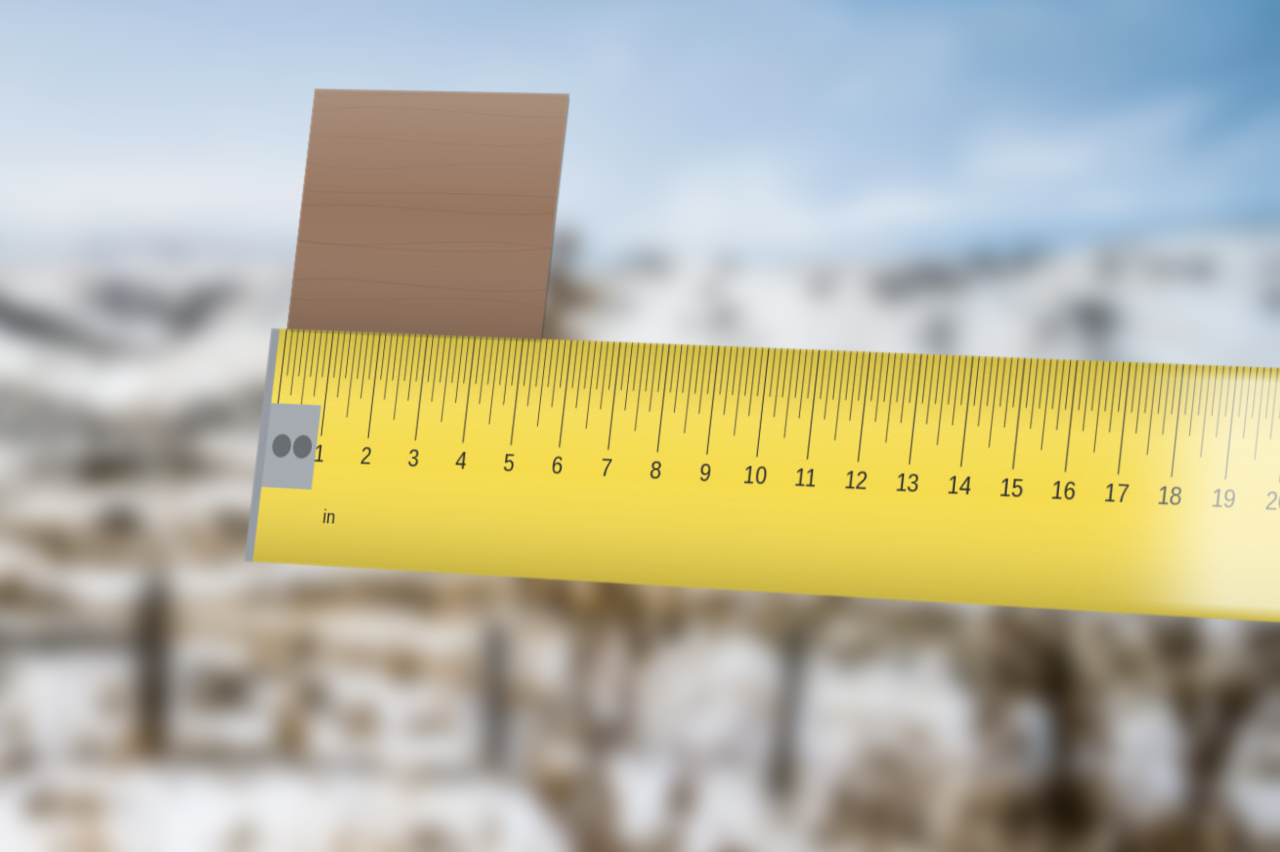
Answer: 5.375 in
